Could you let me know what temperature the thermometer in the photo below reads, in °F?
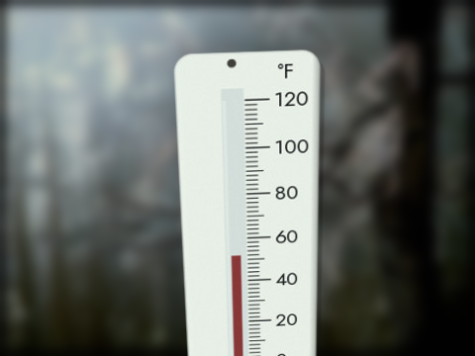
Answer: 52 °F
